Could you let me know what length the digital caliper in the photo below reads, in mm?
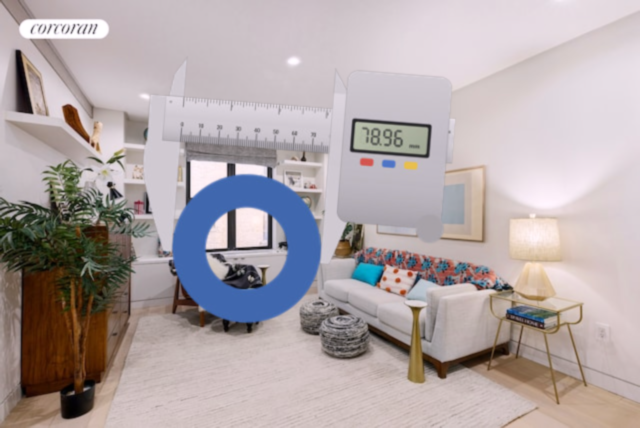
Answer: 78.96 mm
